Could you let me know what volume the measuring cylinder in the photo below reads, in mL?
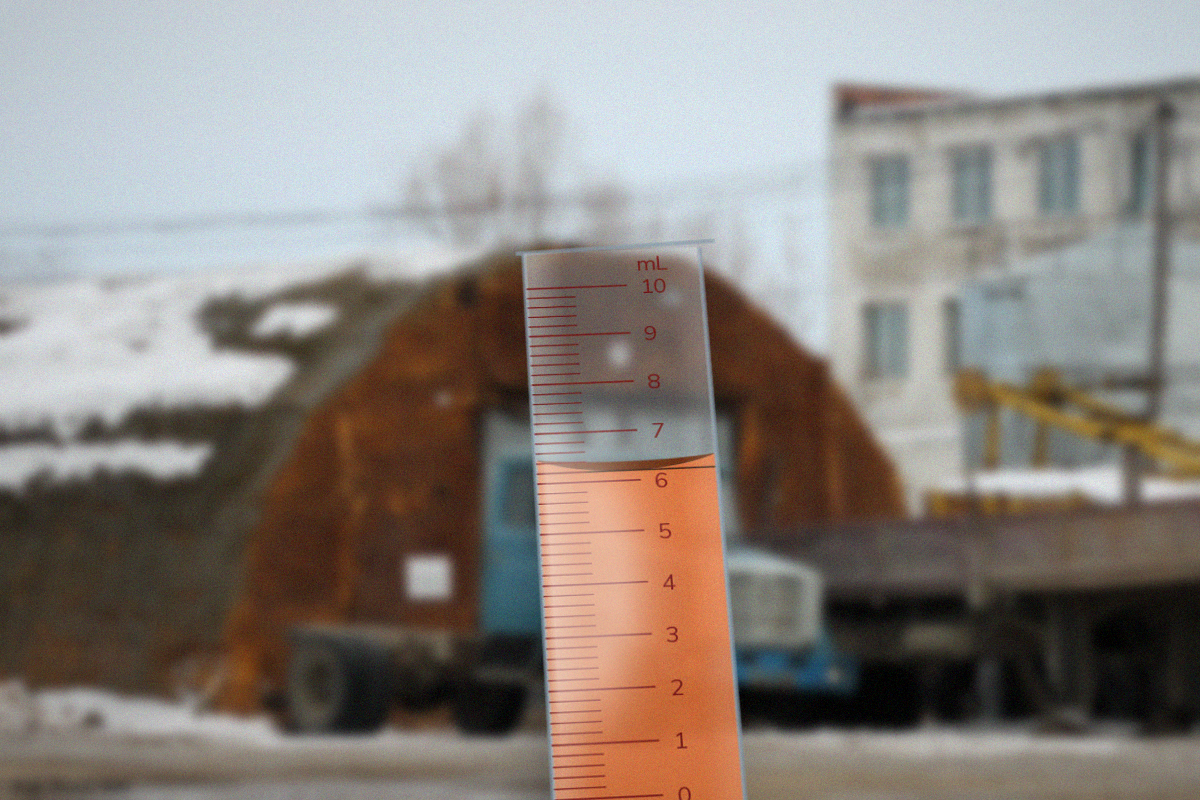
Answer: 6.2 mL
